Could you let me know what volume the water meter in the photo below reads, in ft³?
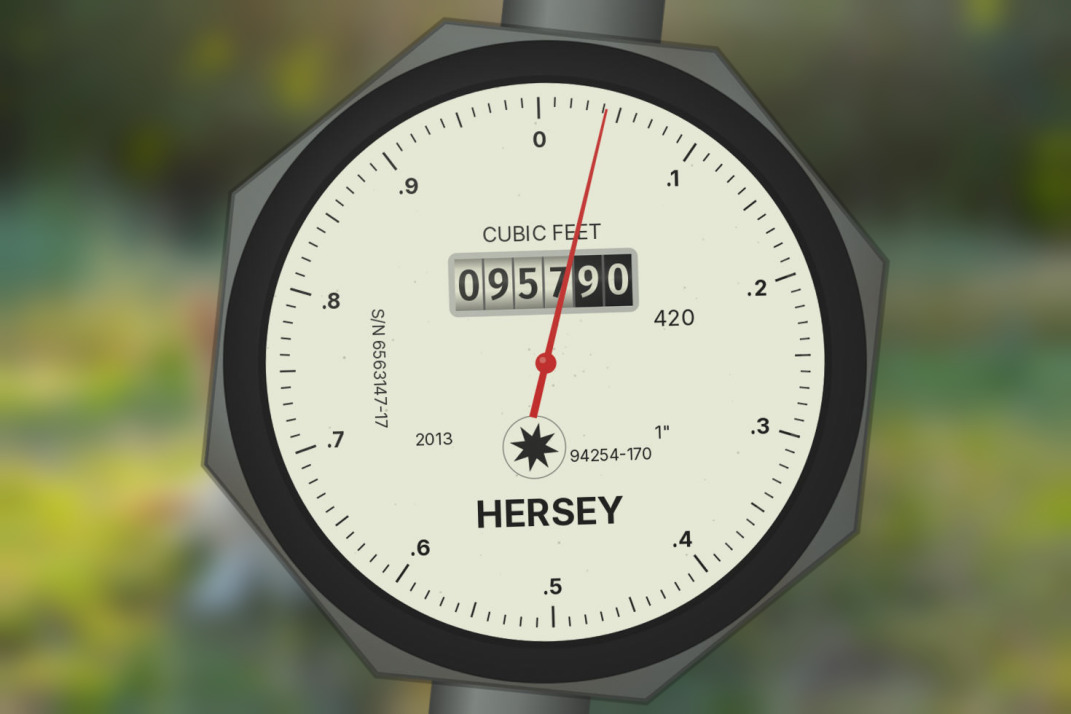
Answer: 95790.04 ft³
